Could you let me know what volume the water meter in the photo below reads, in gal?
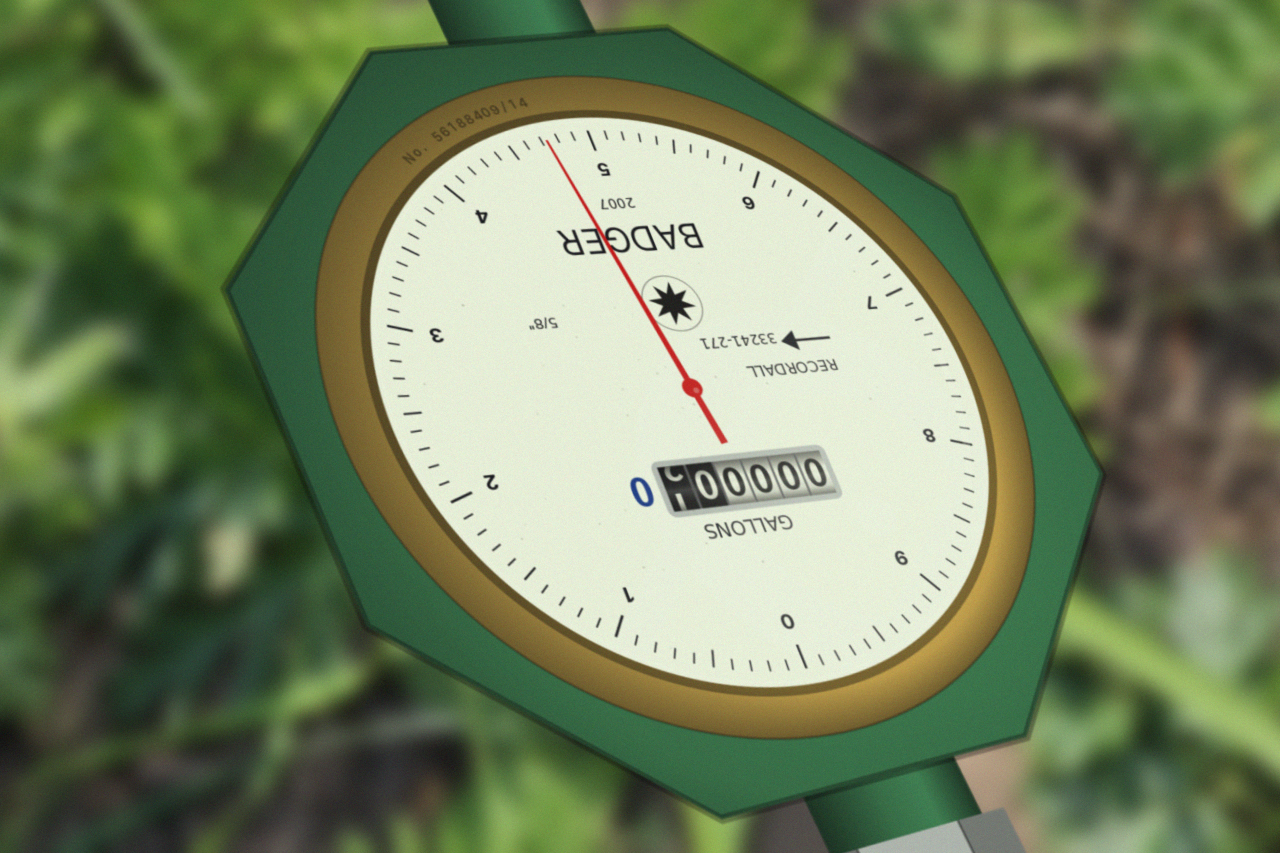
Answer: 14.7 gal
